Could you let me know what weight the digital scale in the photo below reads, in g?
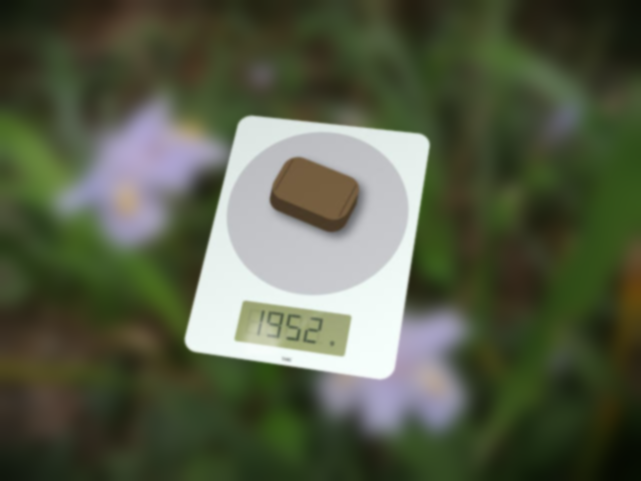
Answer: 1952 g
